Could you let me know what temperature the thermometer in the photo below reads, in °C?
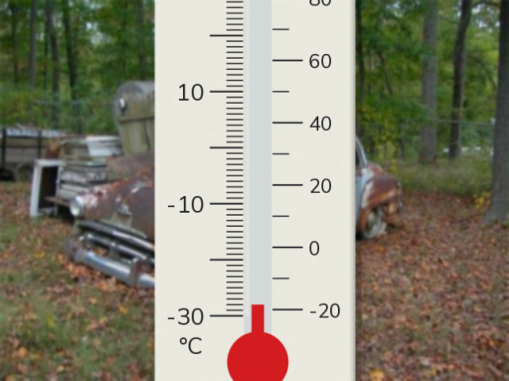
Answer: -28 °C
